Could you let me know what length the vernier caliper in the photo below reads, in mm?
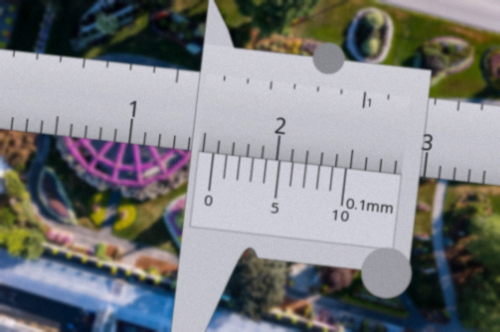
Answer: 15.7 mm
